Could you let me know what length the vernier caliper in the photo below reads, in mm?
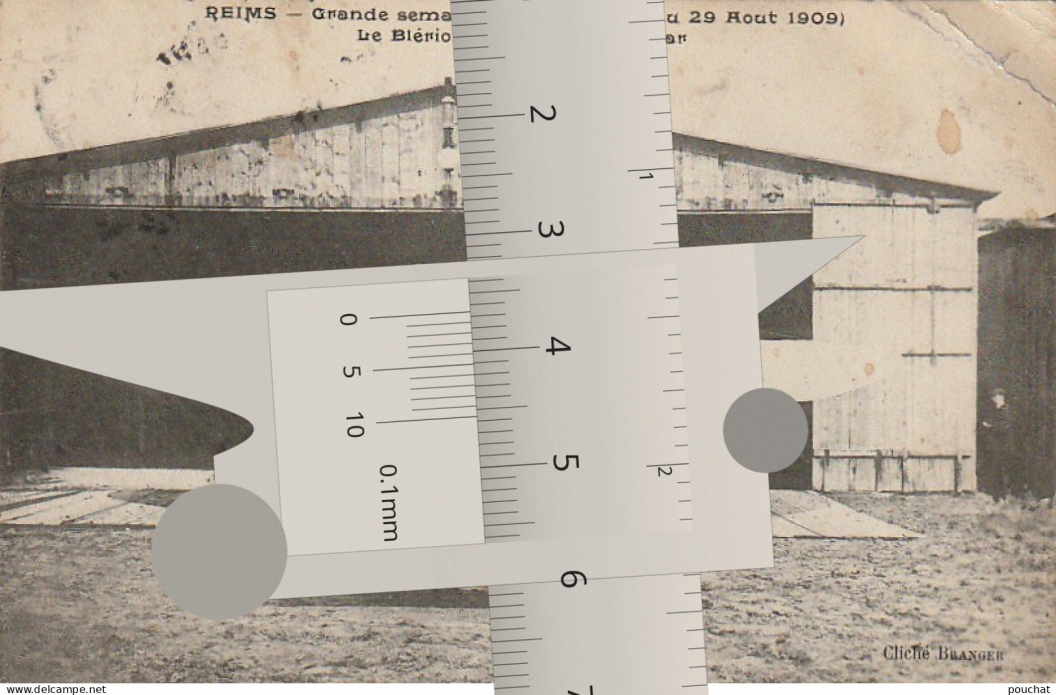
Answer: 36.6 mm
